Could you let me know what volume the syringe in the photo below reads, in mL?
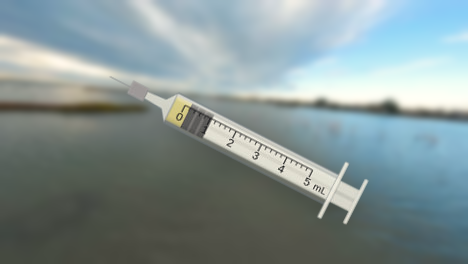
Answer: 0.2 mL
